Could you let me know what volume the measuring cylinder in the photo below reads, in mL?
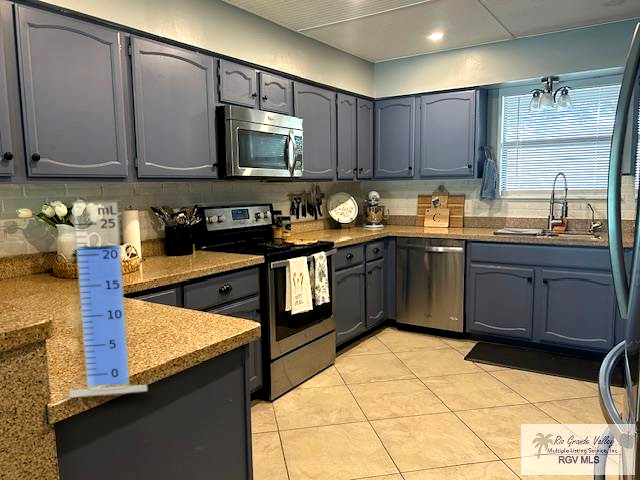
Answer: 21 mL
